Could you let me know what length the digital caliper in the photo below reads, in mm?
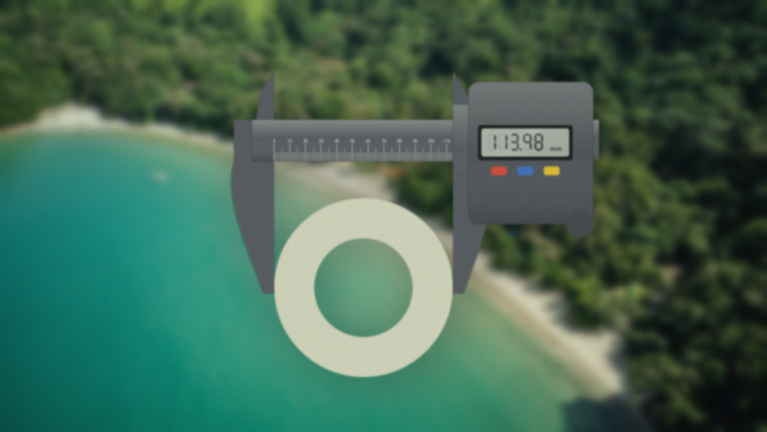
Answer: 113.98 mm
